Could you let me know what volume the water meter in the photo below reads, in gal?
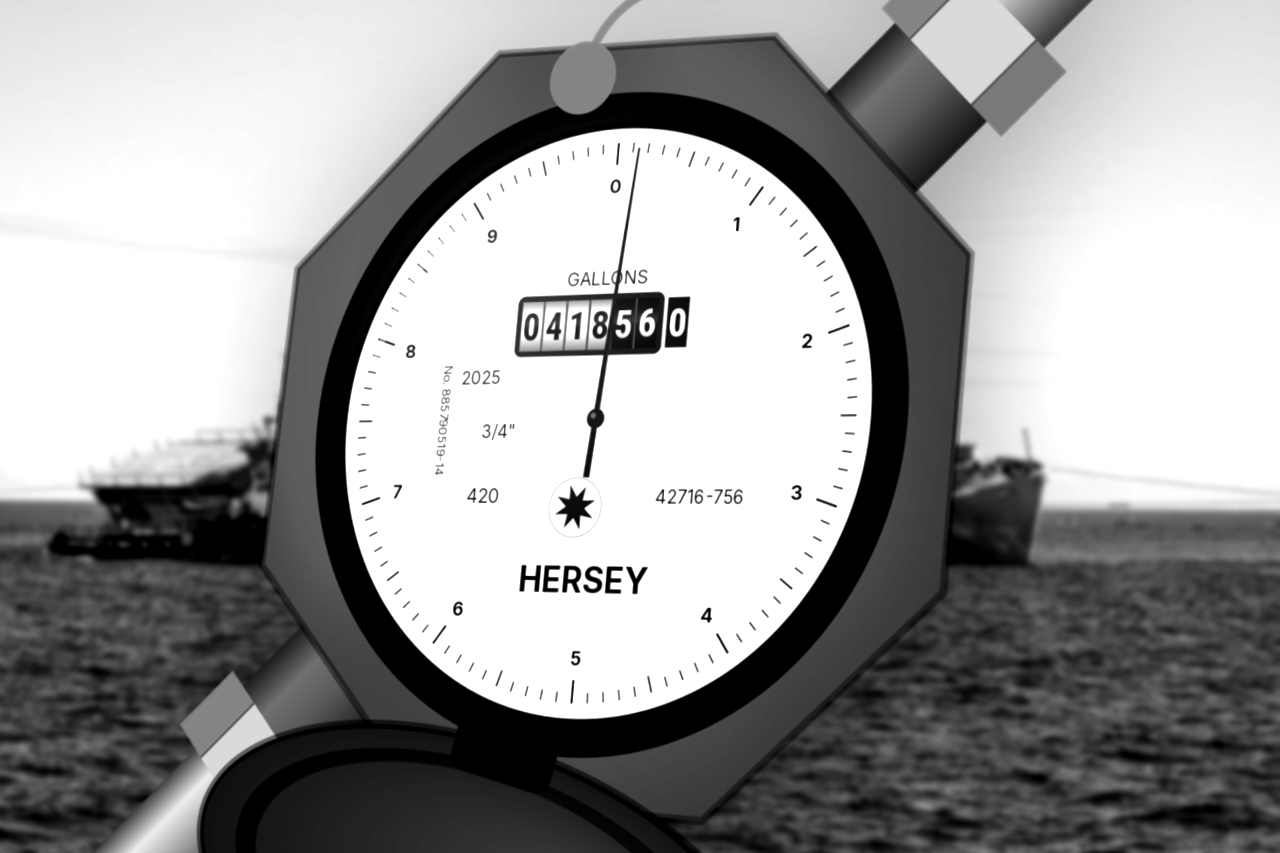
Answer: 418560.1 gal
